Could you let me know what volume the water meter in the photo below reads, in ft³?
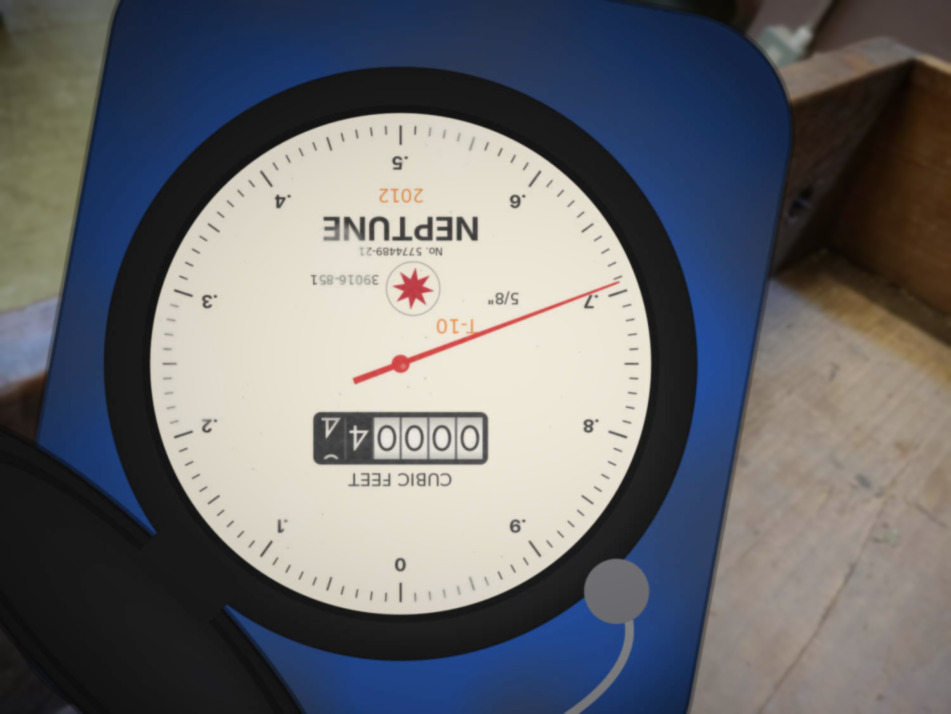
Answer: 43.69 ft³
